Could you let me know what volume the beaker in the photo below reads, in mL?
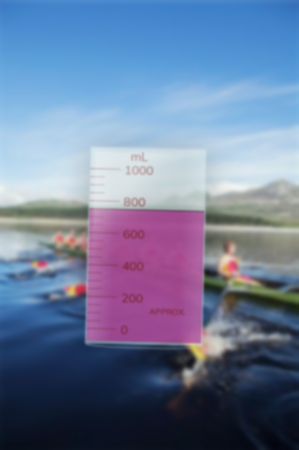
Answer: 750 mL
